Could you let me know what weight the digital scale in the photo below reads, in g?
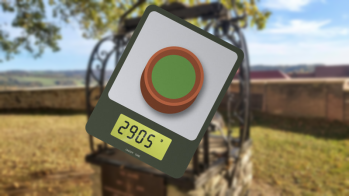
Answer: 2905 g
